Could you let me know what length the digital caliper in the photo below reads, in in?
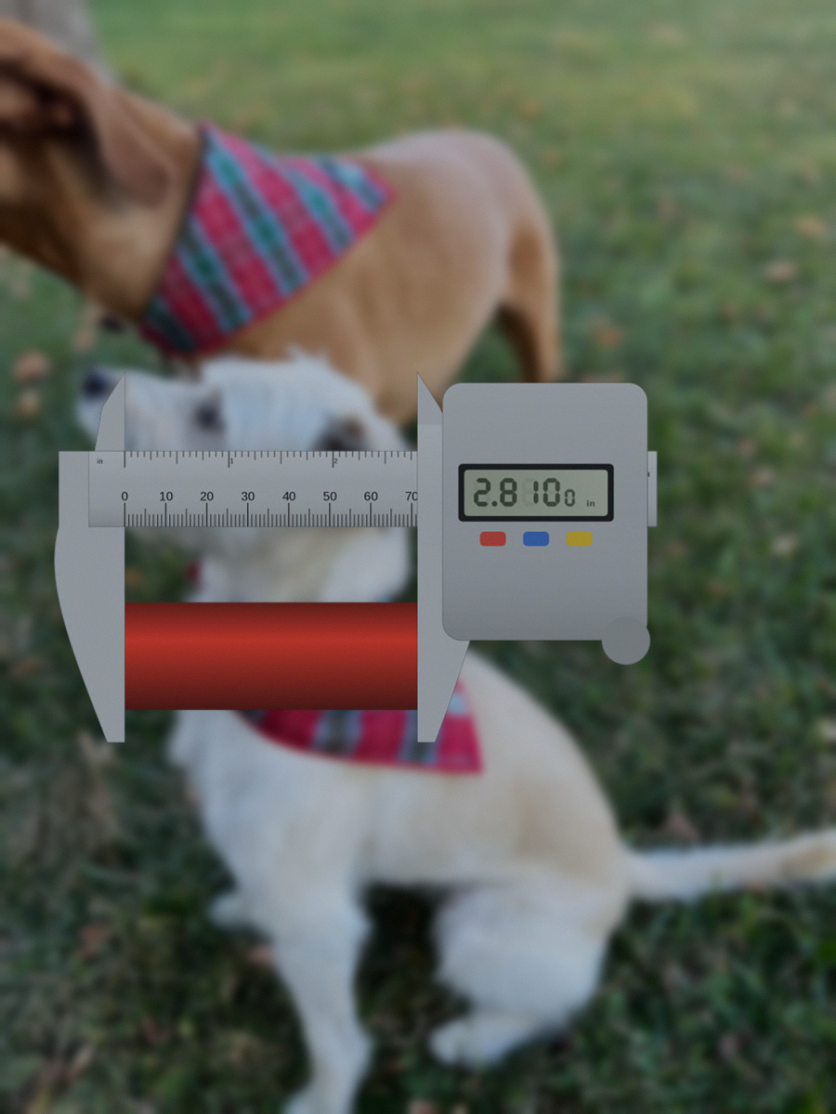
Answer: 2.8100 in
